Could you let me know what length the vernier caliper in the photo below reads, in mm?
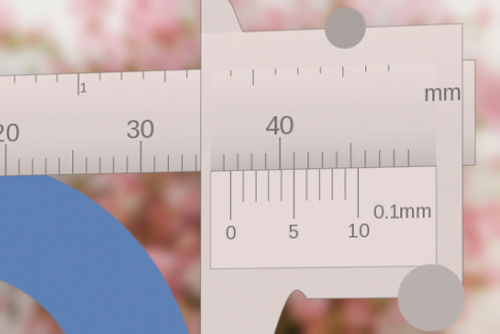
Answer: 36.5 mm
